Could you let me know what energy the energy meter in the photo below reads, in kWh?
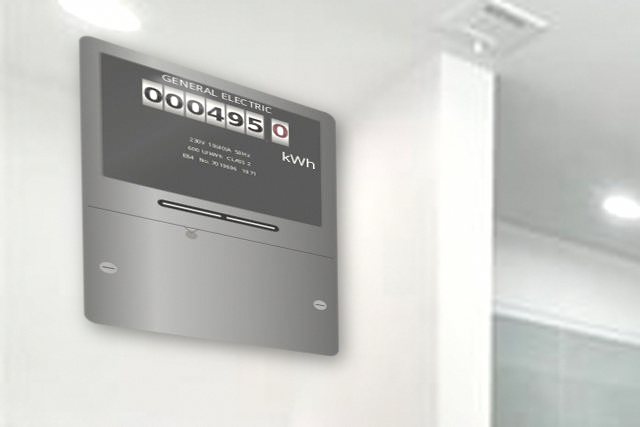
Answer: 495.0 kWh
